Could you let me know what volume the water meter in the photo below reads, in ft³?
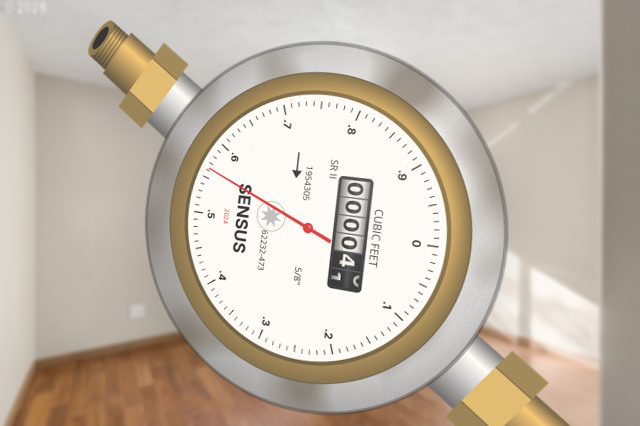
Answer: 40.56 ft³
